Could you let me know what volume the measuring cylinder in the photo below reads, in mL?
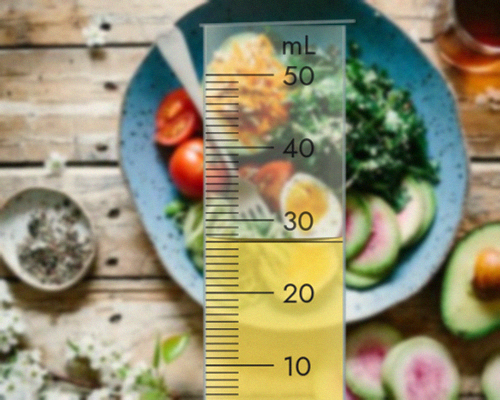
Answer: 27 mL
